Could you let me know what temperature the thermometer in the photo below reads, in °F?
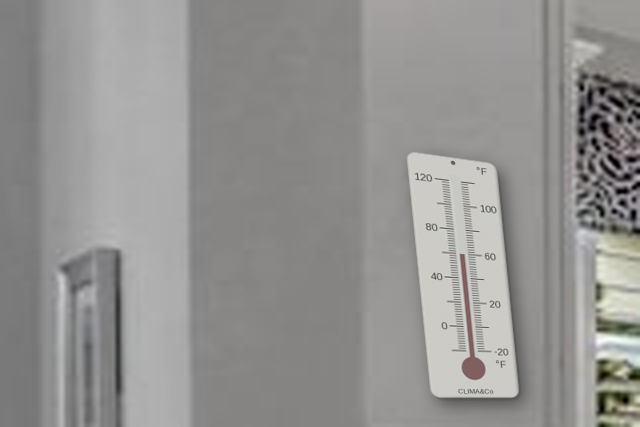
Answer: 60 °F
